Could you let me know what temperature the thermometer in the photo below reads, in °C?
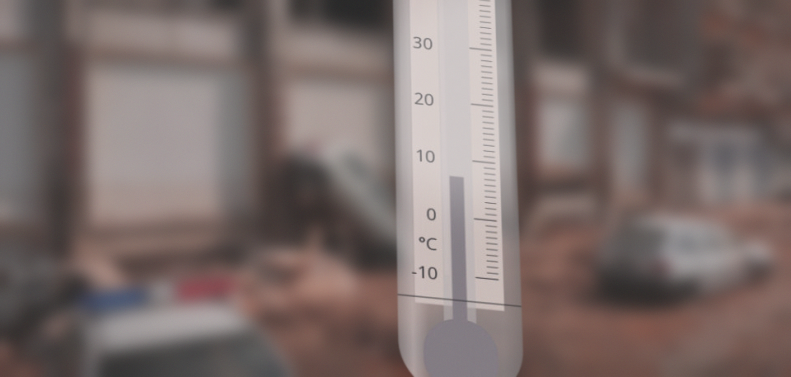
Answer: 7 °C
